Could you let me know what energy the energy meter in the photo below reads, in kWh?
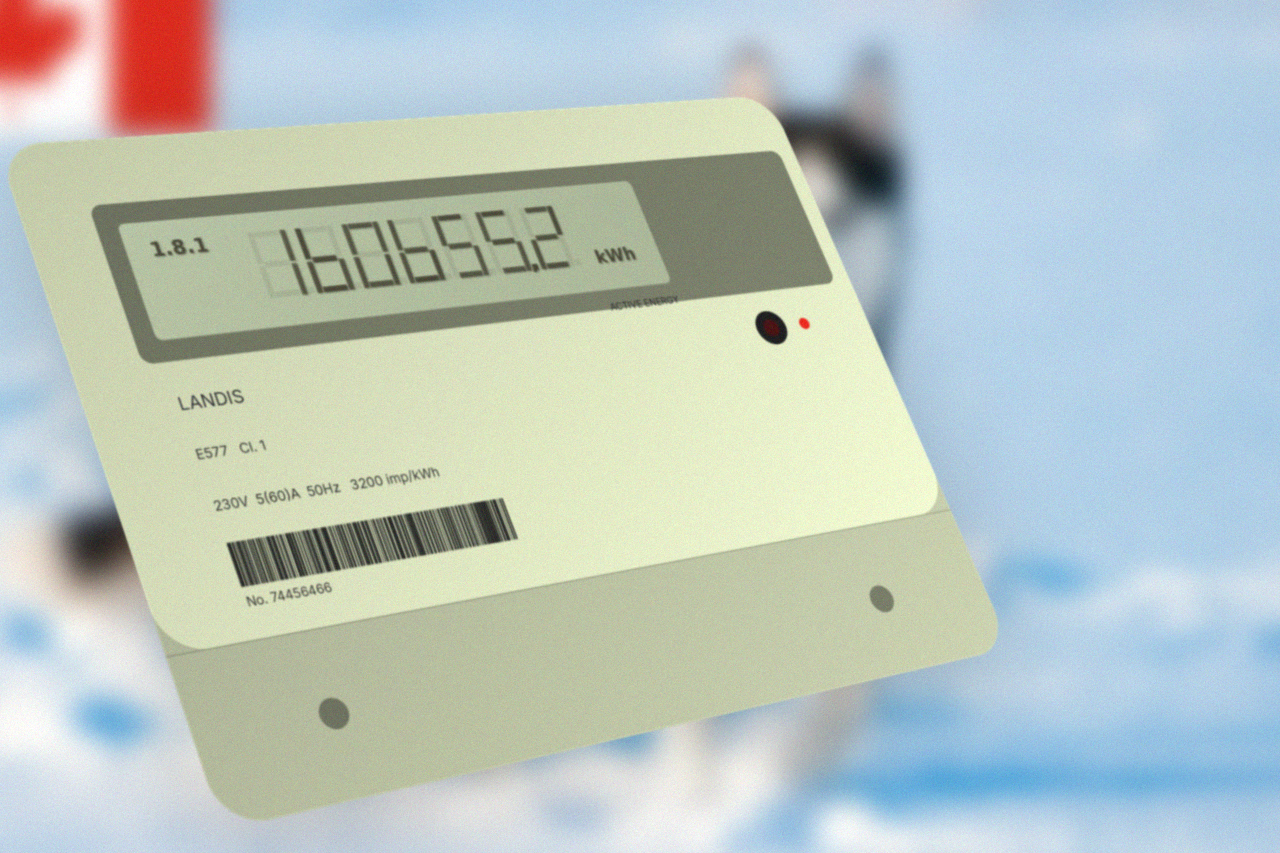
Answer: 160655.2 kWh
